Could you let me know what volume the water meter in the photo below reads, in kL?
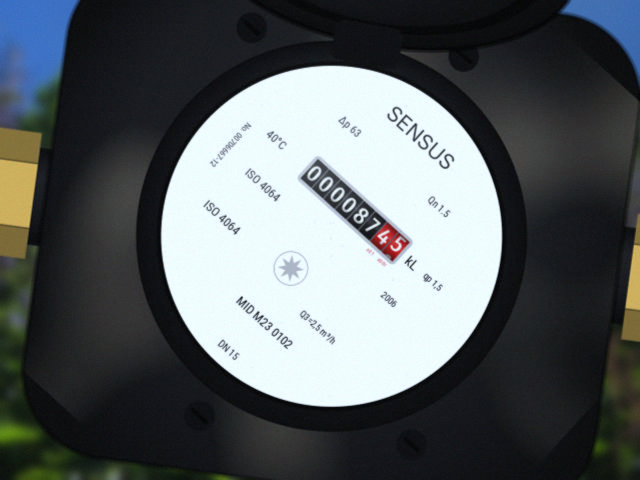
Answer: 87.45 kL
